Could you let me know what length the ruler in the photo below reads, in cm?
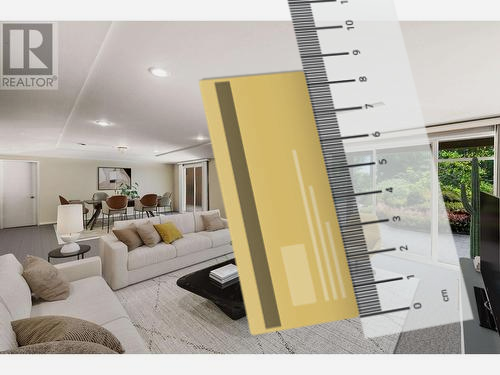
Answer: 8.5 cm
